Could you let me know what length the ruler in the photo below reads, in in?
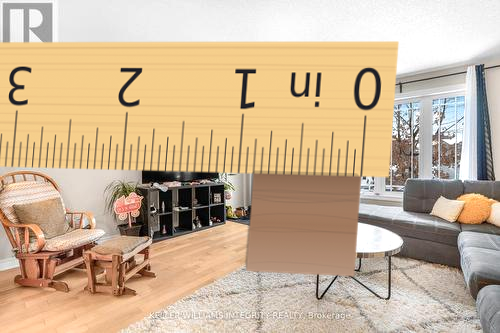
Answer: 0.875 in
